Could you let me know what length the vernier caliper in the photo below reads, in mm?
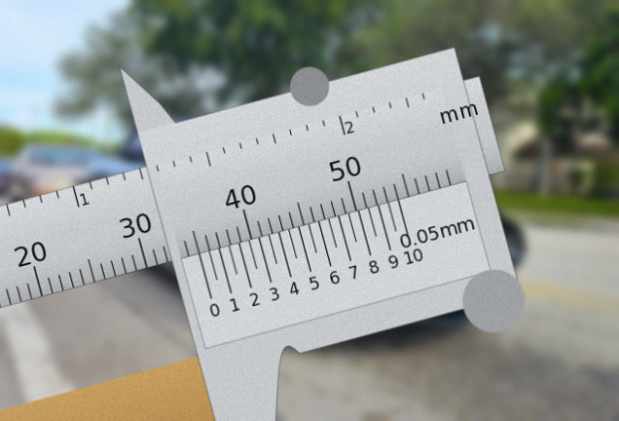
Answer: 35.0 mm
